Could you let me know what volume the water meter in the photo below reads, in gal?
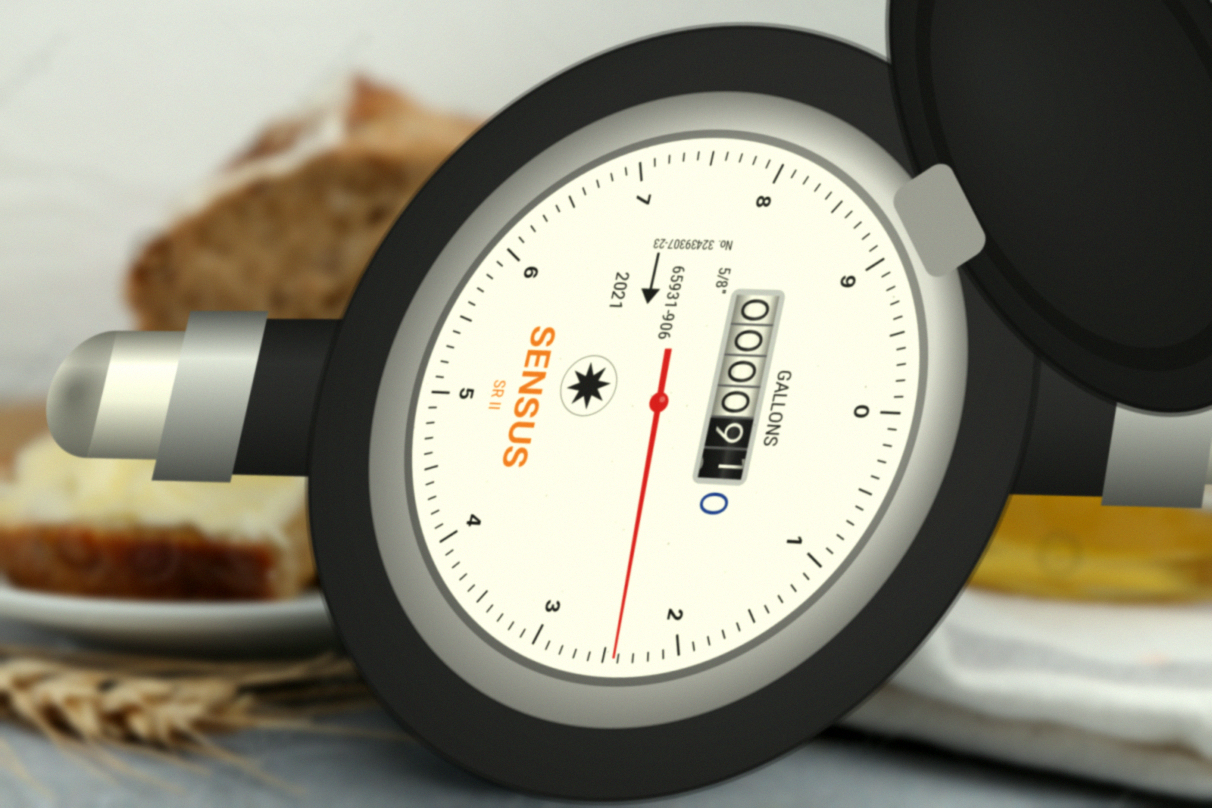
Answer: 912.4 gal
